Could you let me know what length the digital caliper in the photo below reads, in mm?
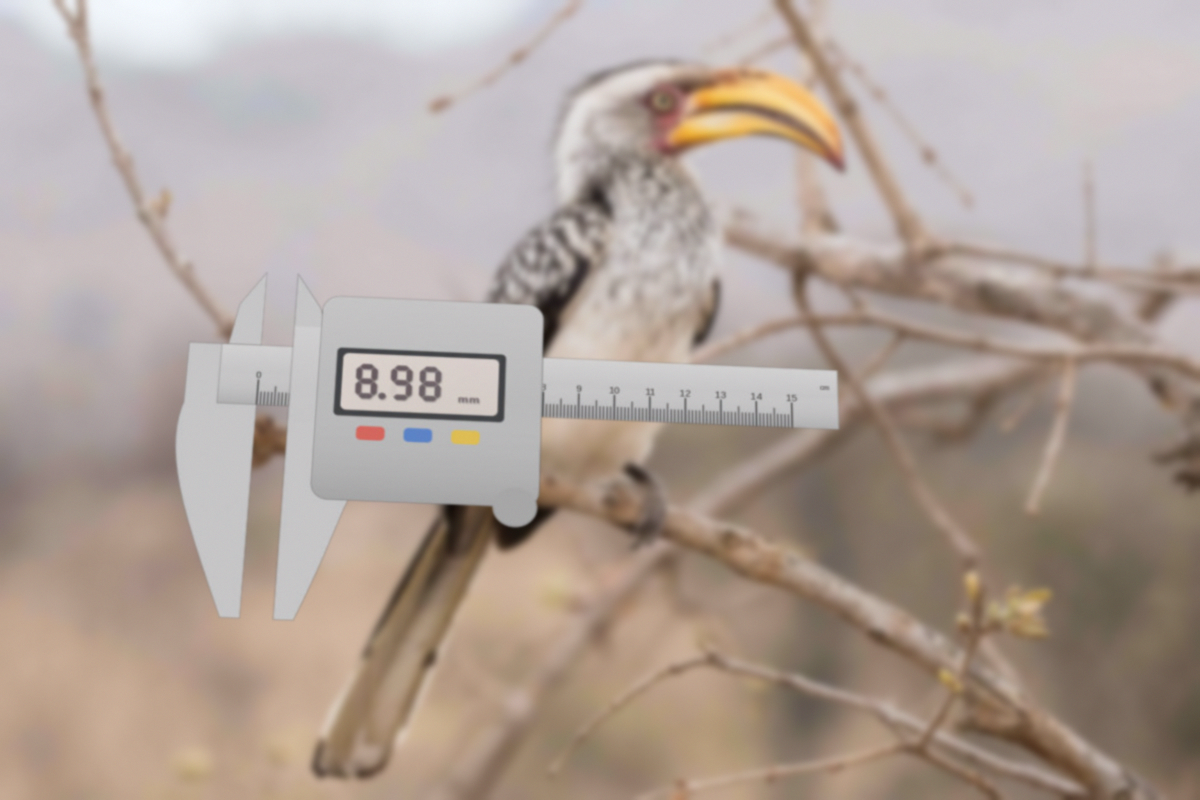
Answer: 8.98 mm
